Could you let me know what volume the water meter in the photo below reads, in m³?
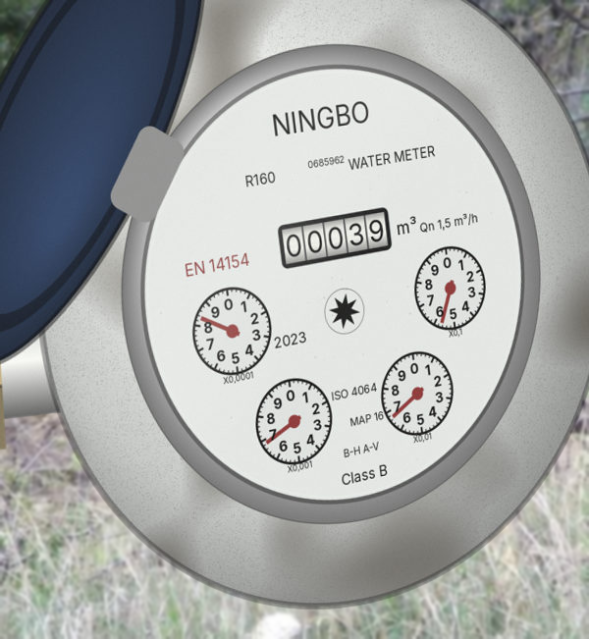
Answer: 39.5668 m³
